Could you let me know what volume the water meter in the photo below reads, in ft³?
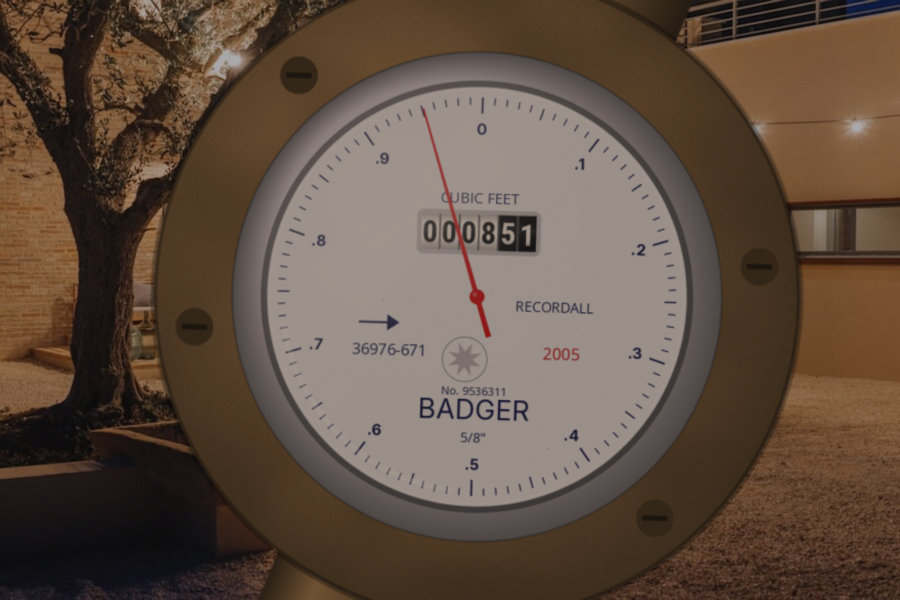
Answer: 850.95 ft³
